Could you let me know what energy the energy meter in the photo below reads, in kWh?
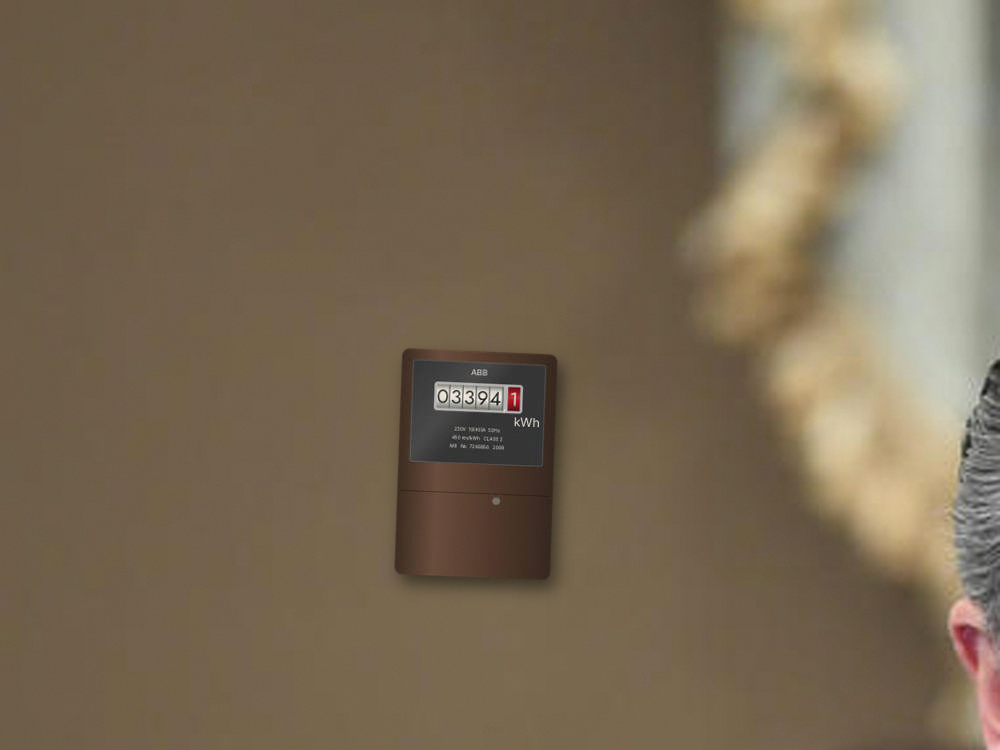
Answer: 3394.1 kWh
